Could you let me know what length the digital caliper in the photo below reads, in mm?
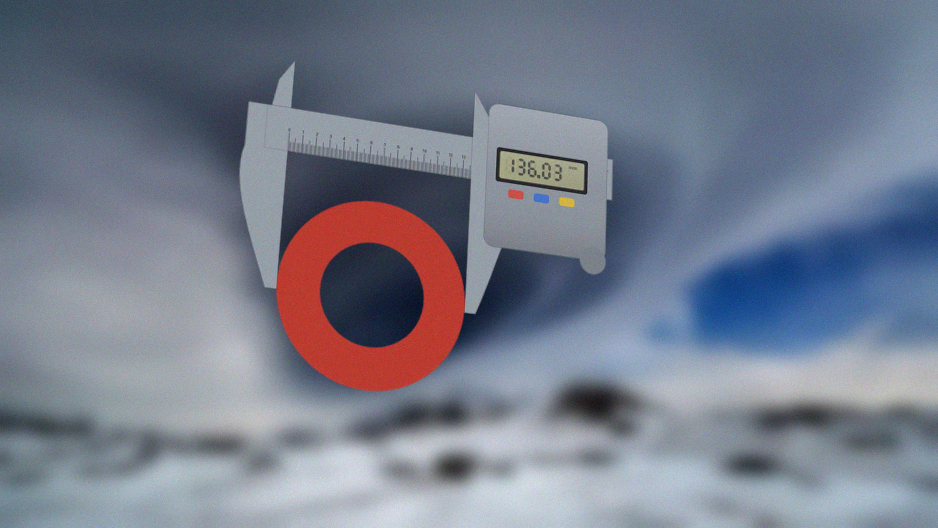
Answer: 136.03 mm
